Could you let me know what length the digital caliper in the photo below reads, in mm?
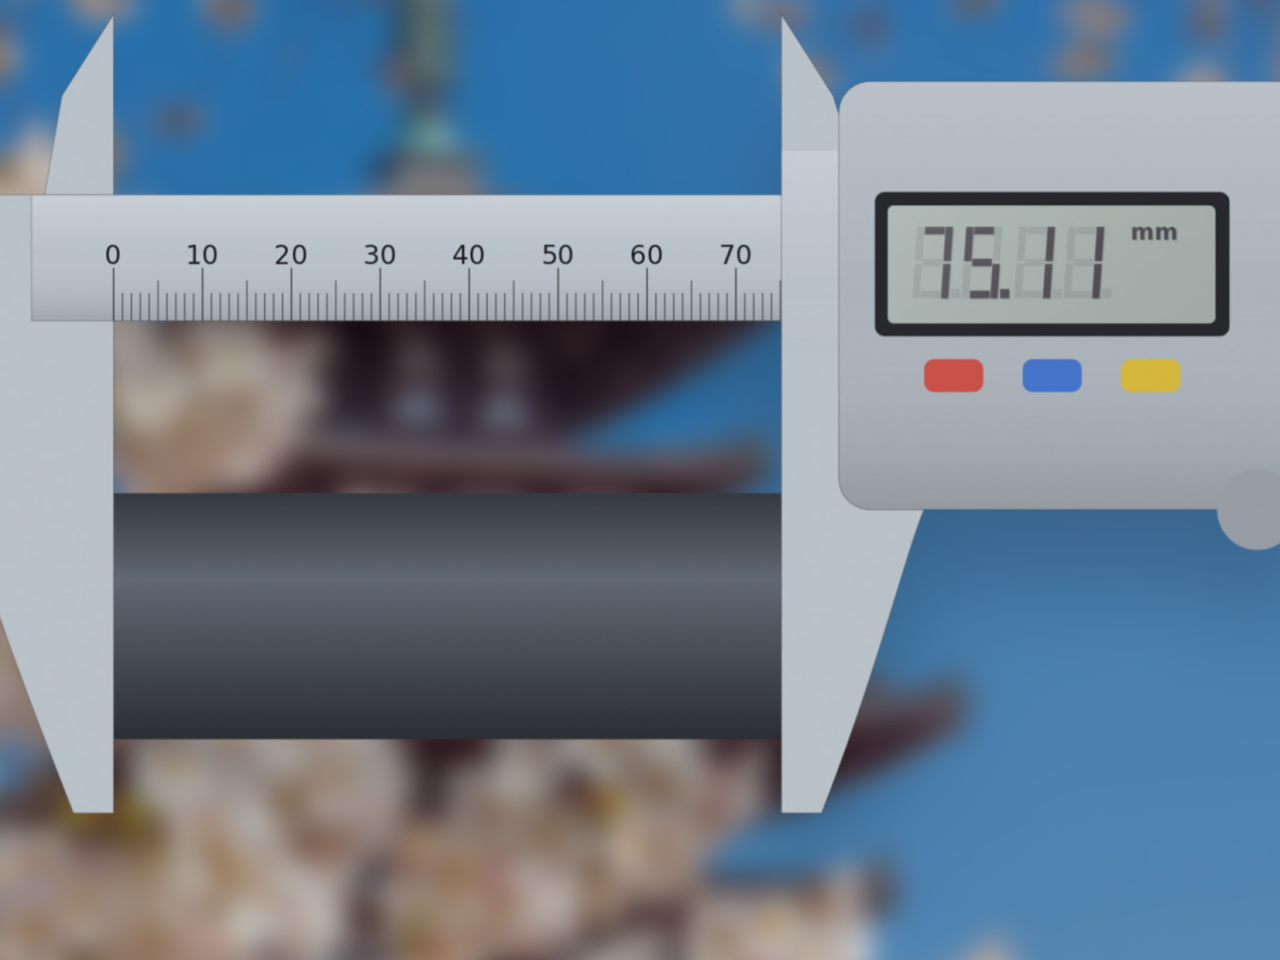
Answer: 75.11 mm
